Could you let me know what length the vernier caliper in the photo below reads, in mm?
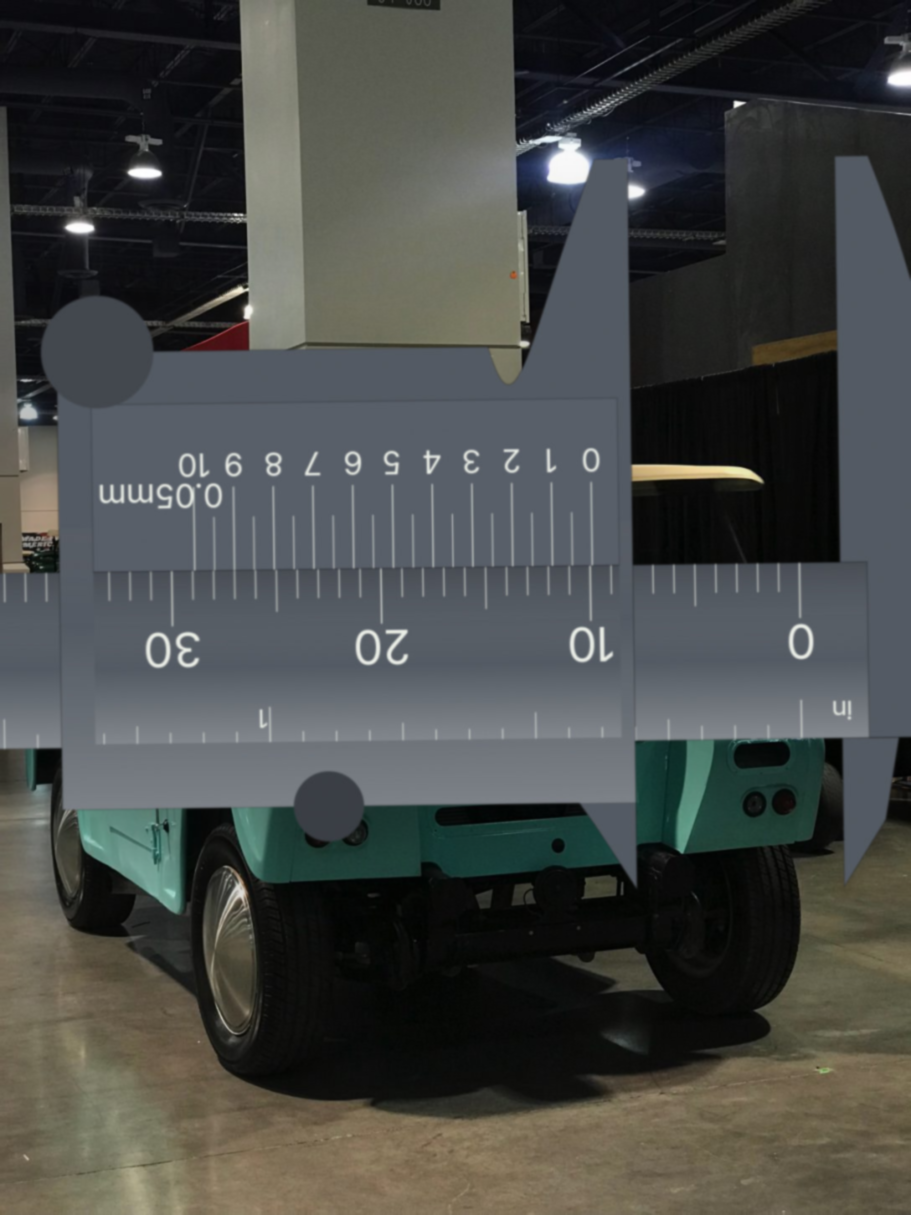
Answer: 9.9 mm
